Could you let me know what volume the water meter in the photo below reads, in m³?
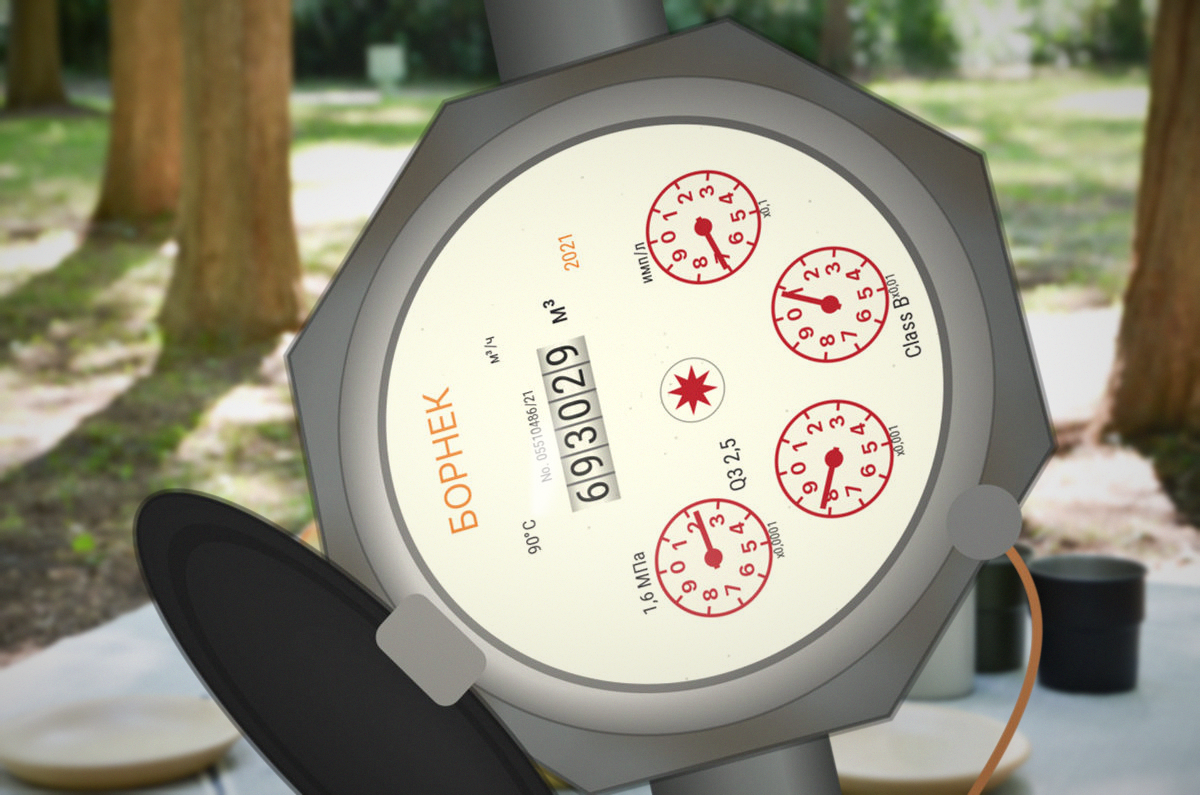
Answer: 693029.7082 m³
